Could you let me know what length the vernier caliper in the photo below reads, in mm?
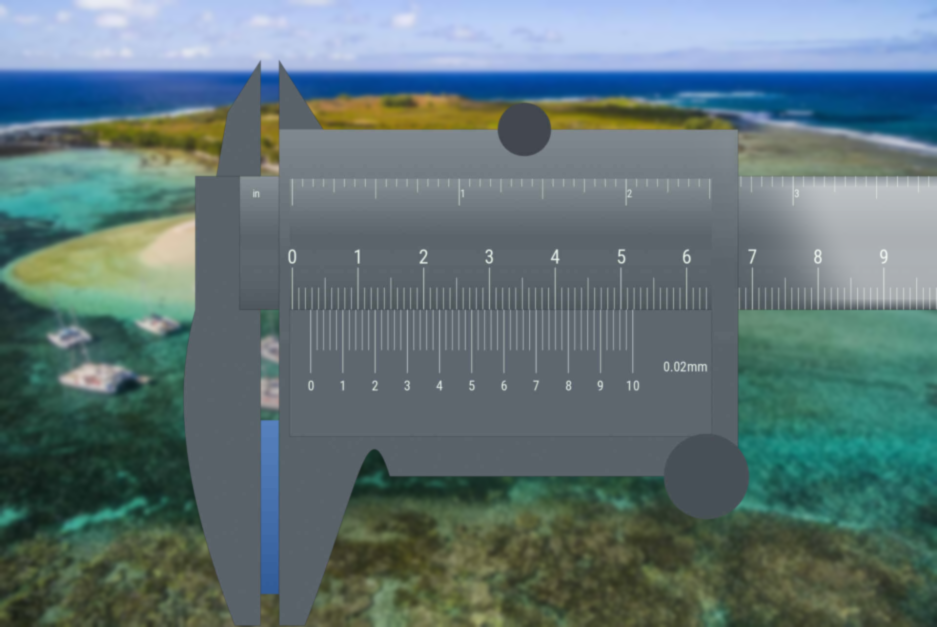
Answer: 2.8 mm
